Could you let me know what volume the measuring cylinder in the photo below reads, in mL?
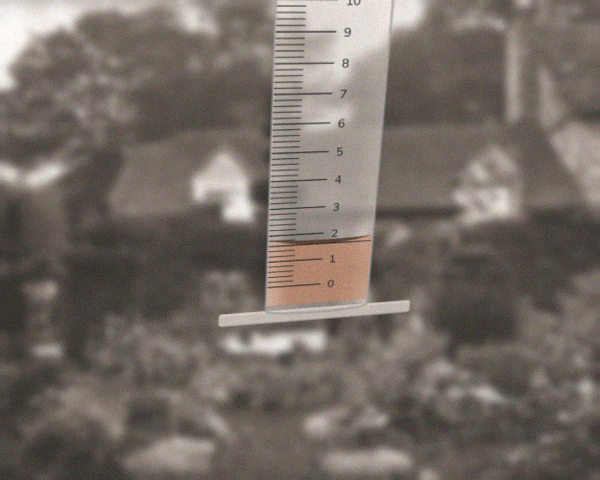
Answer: 1.6 mL
